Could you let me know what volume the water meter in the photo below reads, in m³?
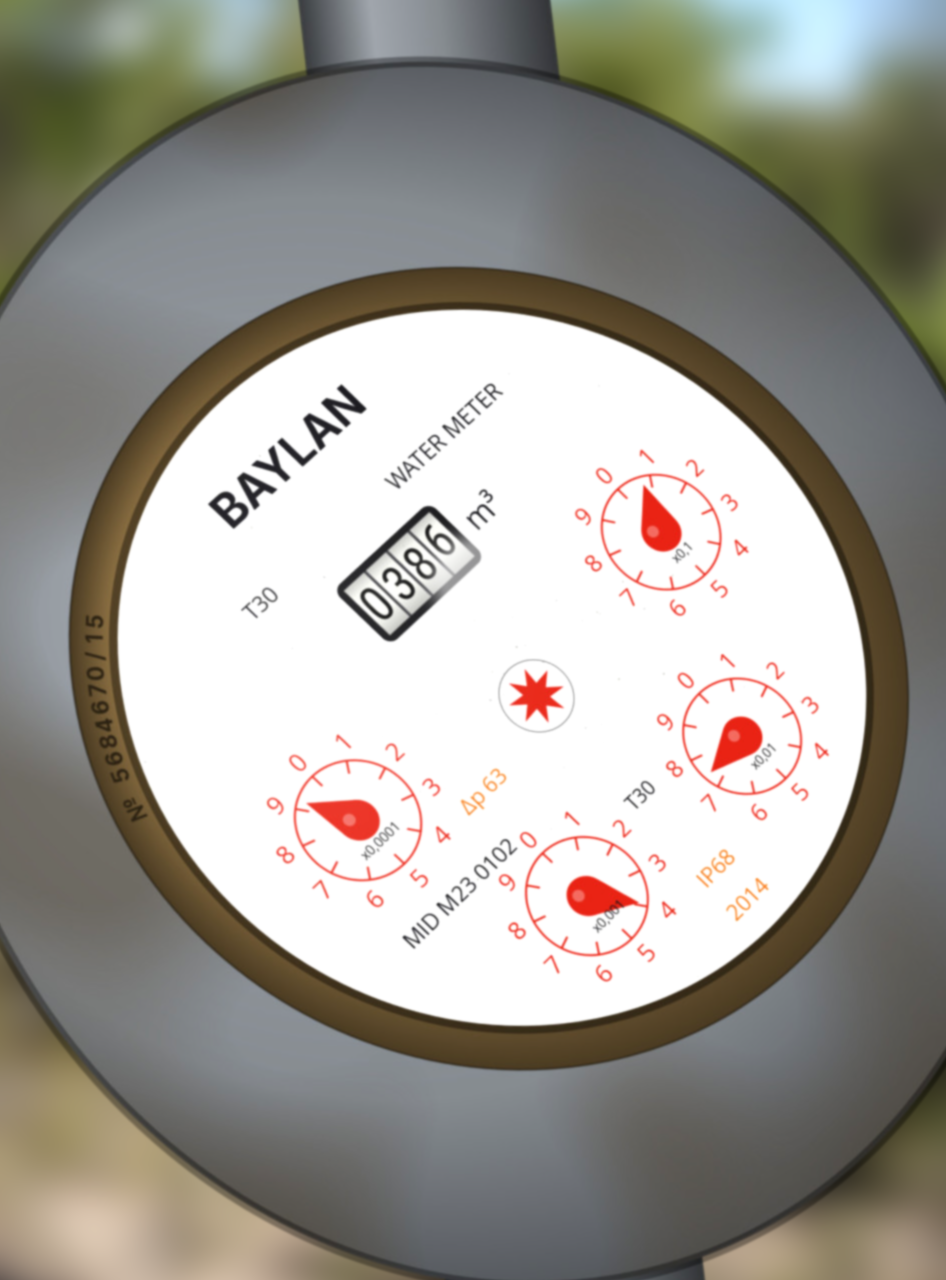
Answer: 386.0739 m³
